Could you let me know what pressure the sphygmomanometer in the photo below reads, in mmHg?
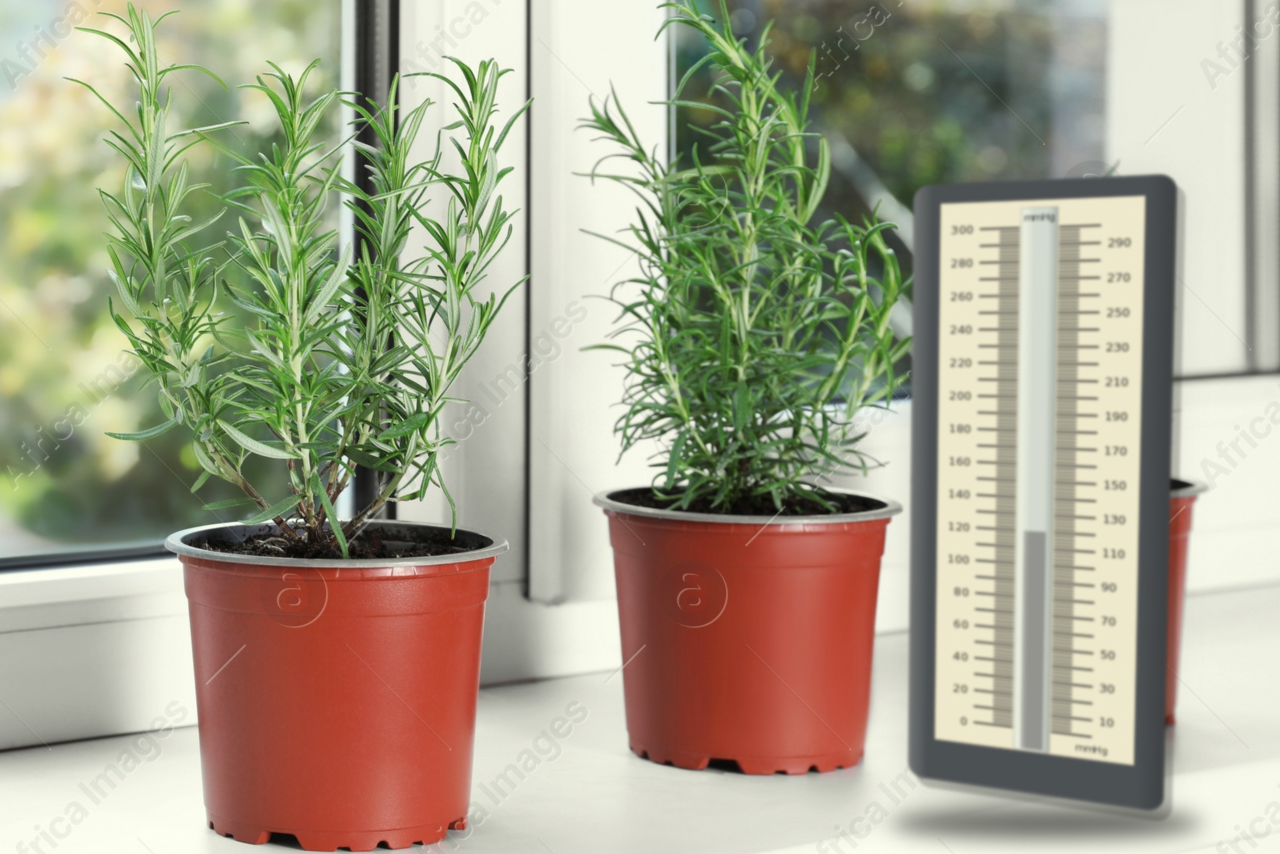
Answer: 120 mmHg
